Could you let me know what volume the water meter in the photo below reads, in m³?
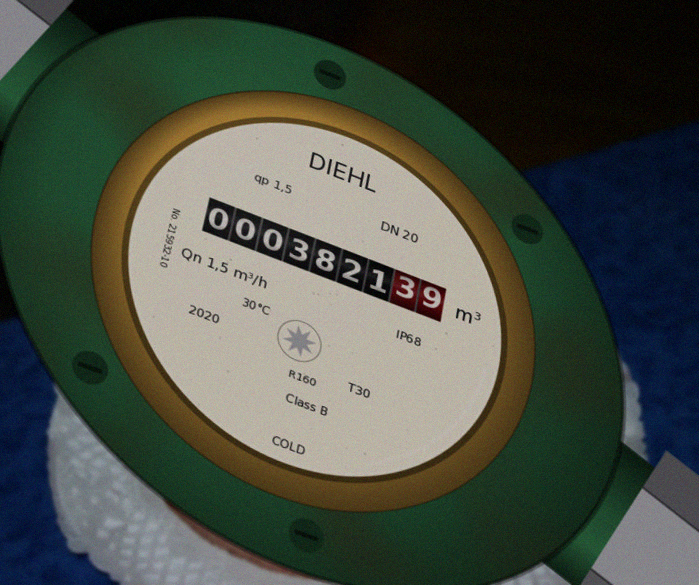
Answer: 3821.39 m³
